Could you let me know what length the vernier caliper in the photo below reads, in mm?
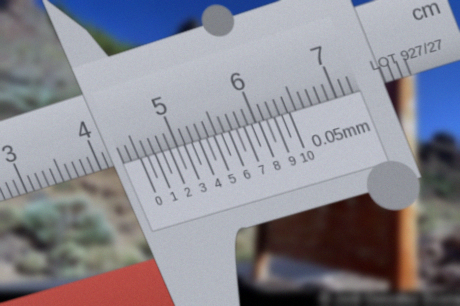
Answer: 45.2 mm
